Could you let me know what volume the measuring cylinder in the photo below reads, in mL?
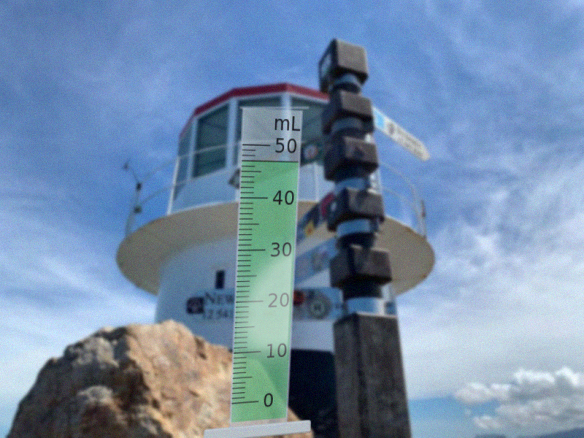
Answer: 47 mL
